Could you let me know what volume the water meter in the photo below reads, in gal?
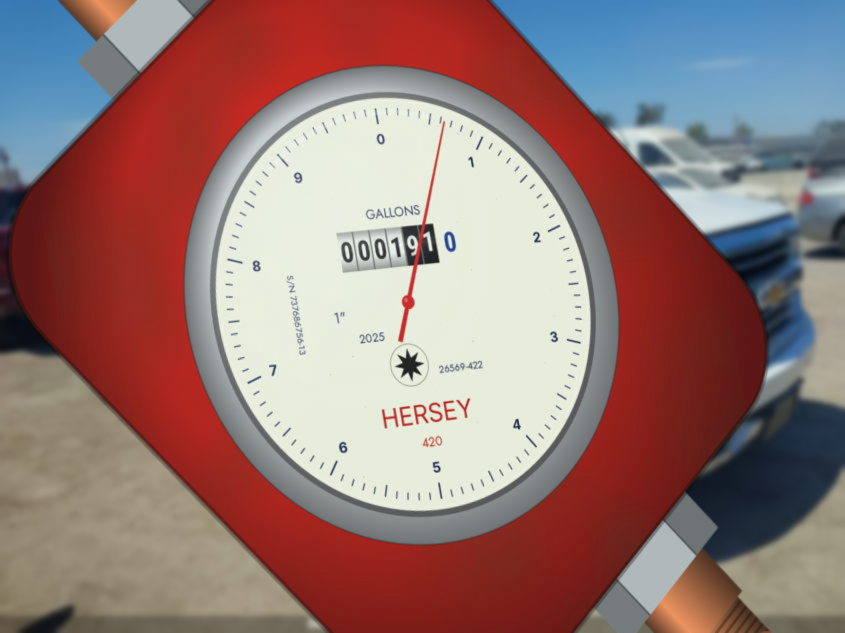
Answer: 1910.6 gal
